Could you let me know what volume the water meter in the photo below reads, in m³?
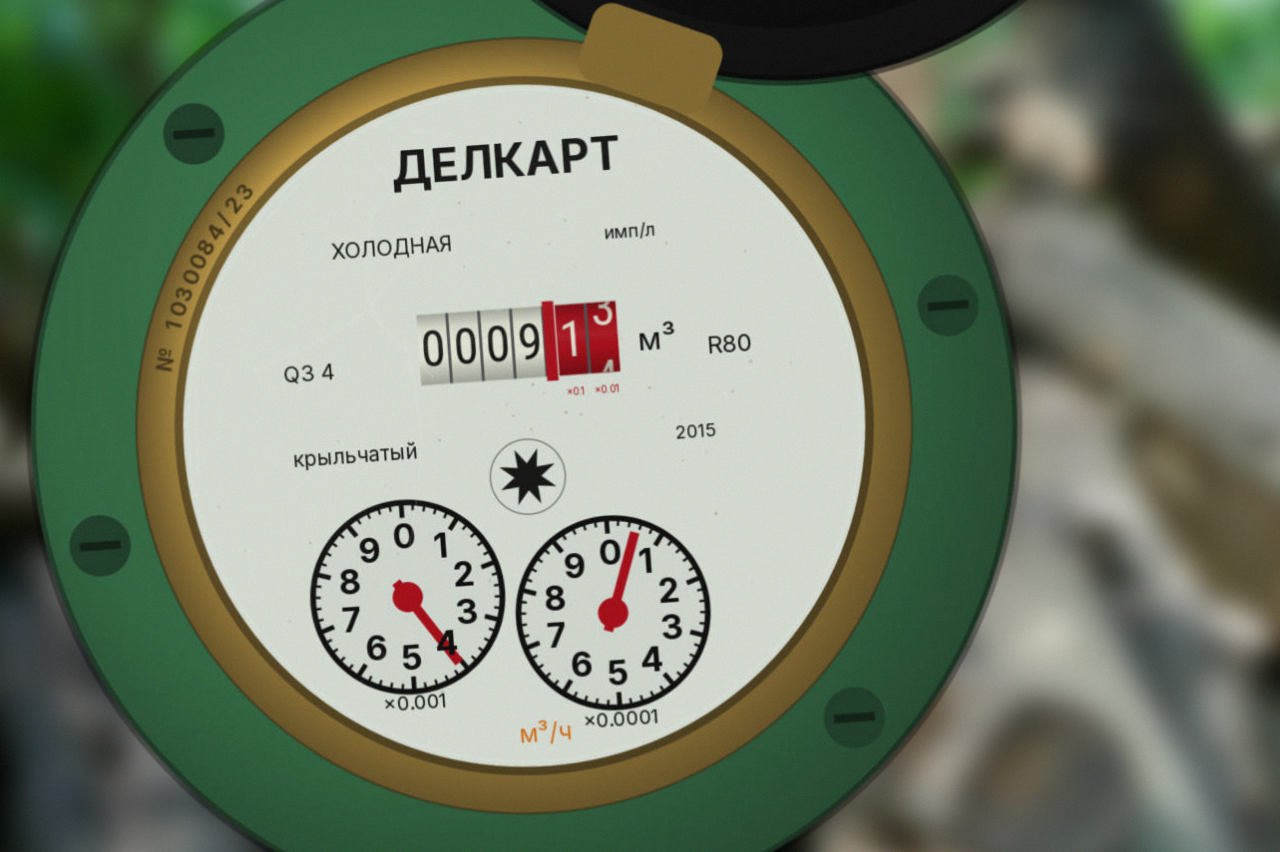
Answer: 9.1340 m³
